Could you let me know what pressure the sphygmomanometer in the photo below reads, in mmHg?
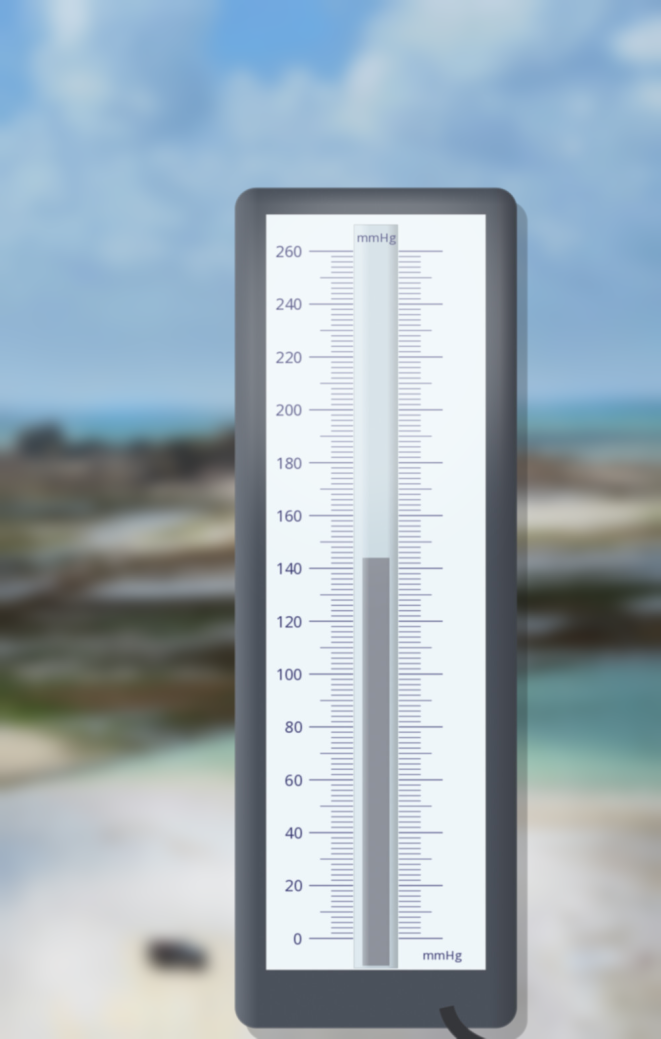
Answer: 144 mmHg
